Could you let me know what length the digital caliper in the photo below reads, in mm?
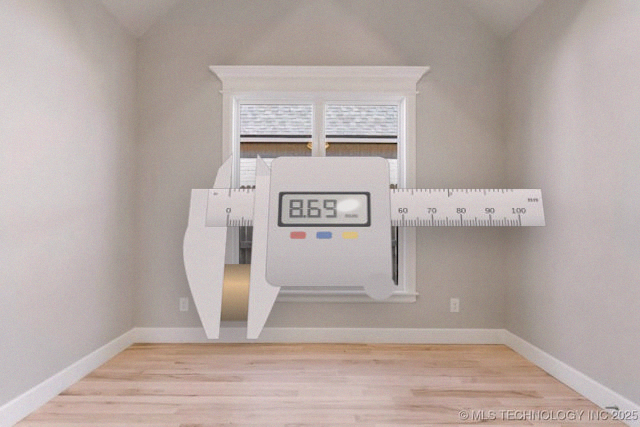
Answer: 8.69 mm
